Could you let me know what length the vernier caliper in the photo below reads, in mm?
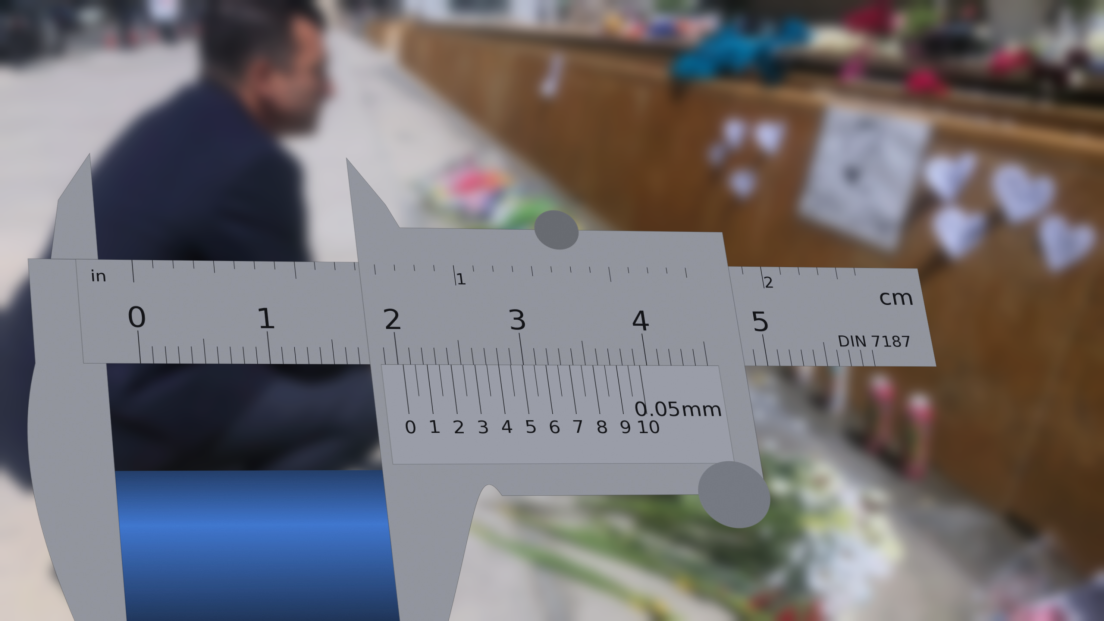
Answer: 20.4 mm
